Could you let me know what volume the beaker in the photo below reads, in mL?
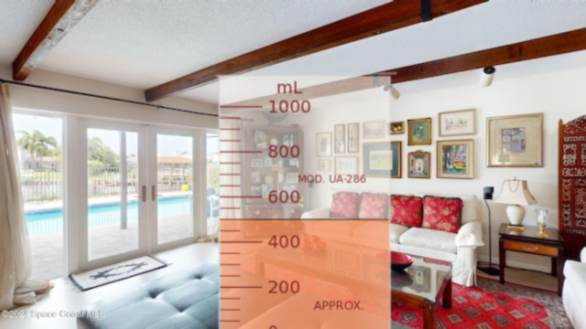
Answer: 500 mL
